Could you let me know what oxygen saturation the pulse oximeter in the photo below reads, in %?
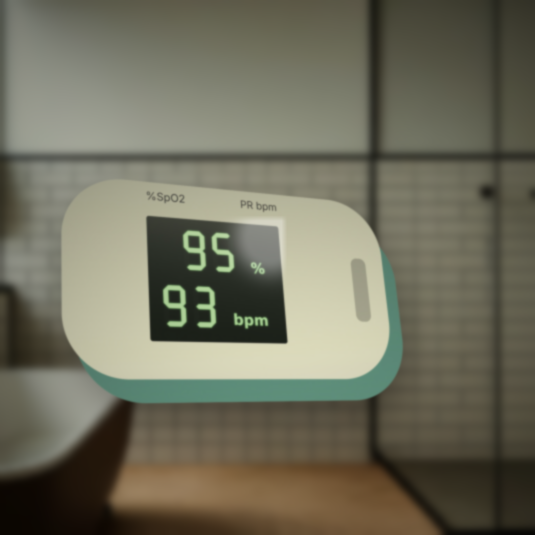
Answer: 95 %
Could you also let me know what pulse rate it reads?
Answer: 93 bpm
